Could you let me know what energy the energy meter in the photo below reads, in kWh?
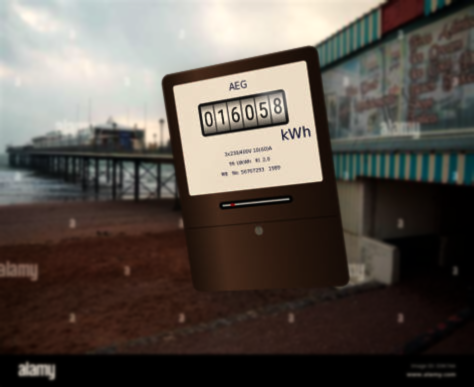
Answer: 16058 kWh
